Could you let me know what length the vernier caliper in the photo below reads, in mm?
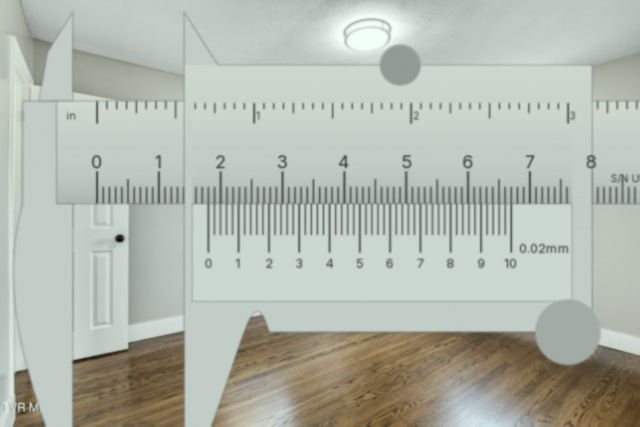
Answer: 18.0 mm
